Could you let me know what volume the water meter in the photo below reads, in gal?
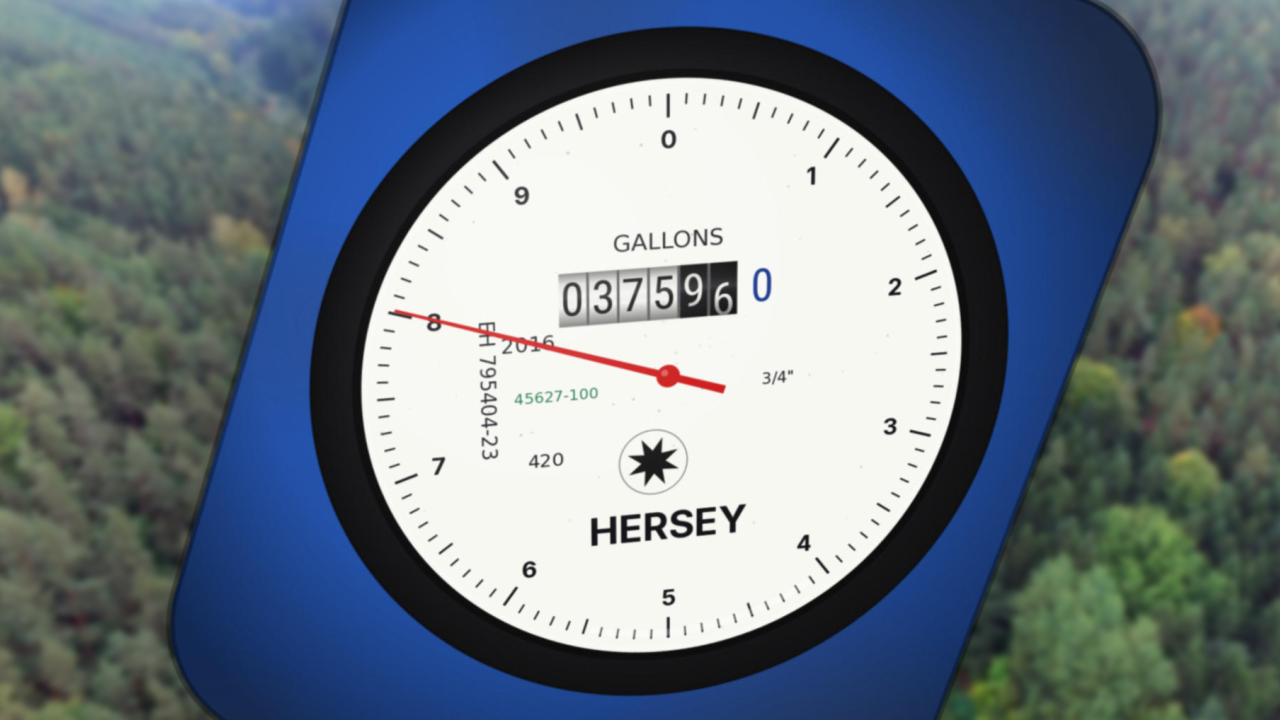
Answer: 375958.0 gal
